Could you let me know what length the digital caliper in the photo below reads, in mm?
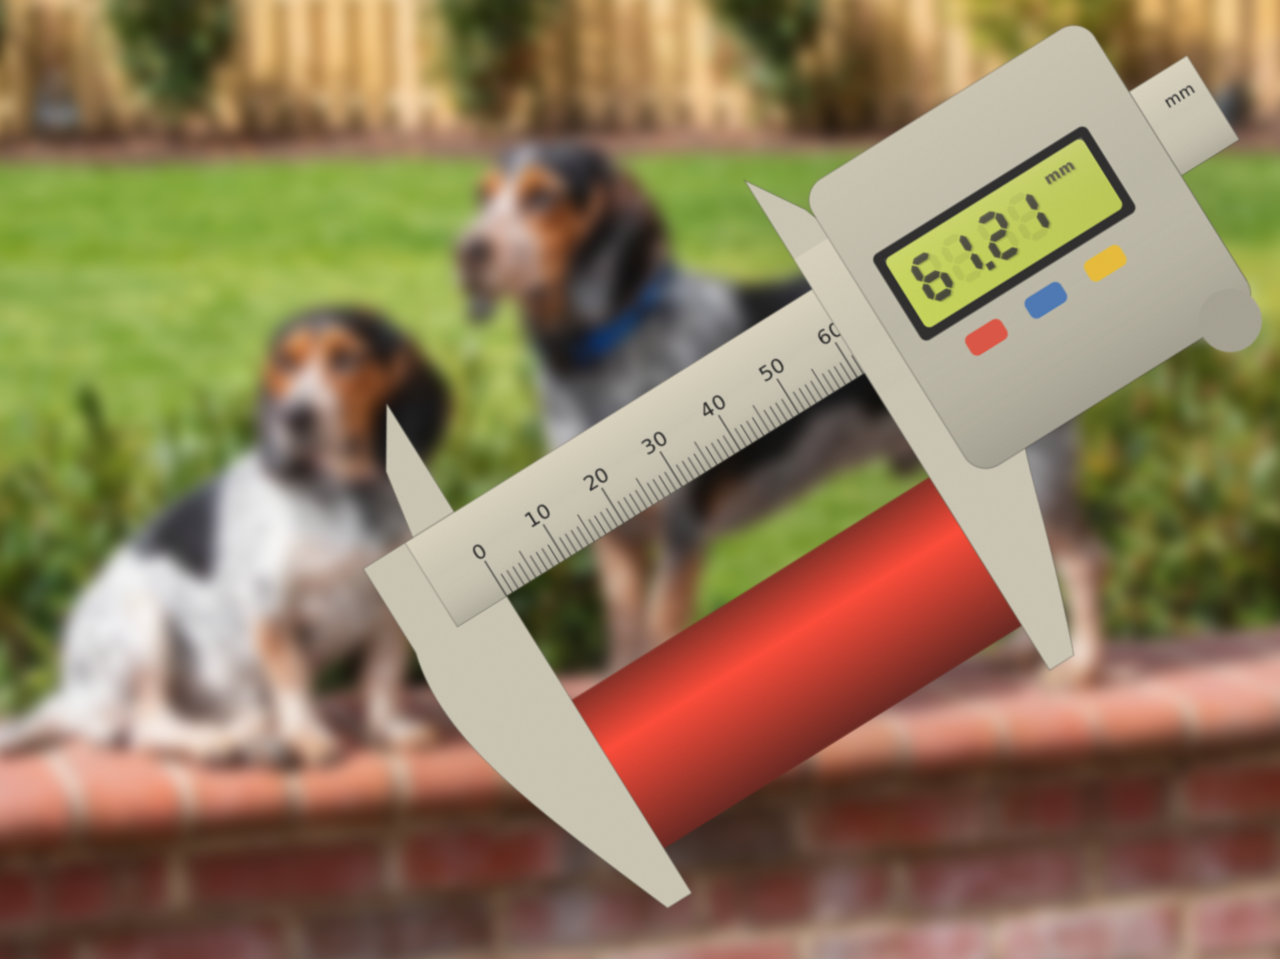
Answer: 61.21 mm
